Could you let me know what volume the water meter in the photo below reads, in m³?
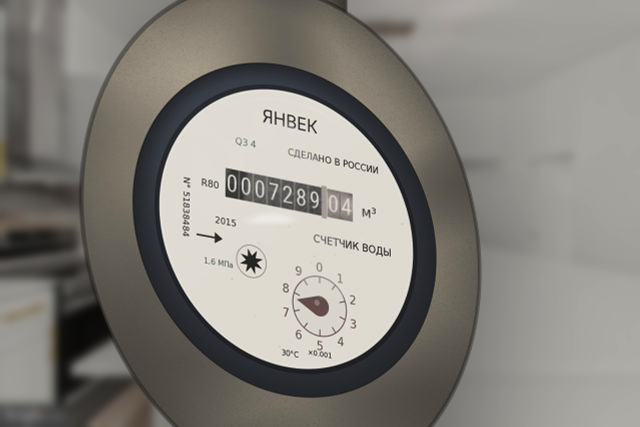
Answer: 7289.047 m³
